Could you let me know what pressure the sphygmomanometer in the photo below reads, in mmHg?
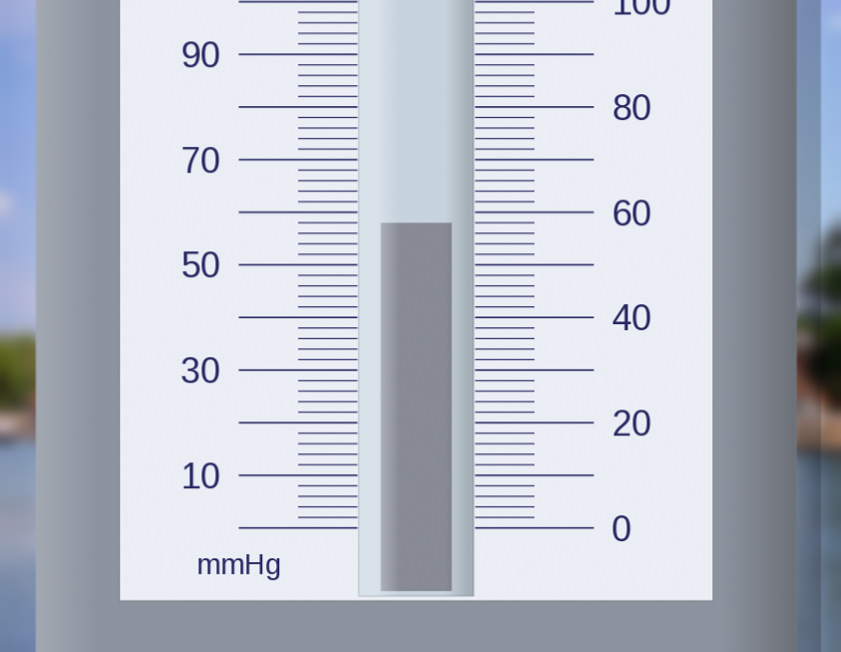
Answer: 58 mmHg
